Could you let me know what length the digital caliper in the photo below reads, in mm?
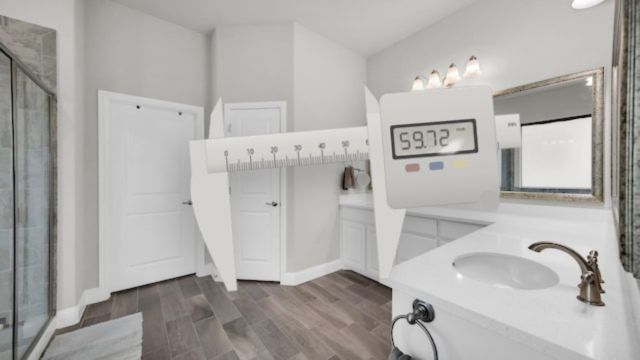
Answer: 59.72 mm
